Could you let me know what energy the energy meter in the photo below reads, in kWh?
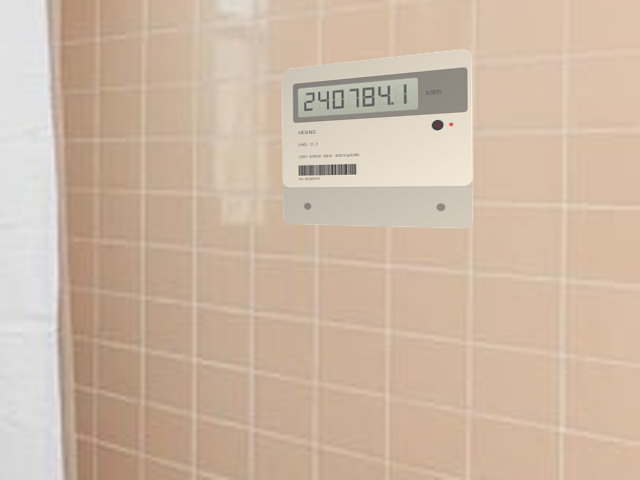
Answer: 240784.1 kWh
